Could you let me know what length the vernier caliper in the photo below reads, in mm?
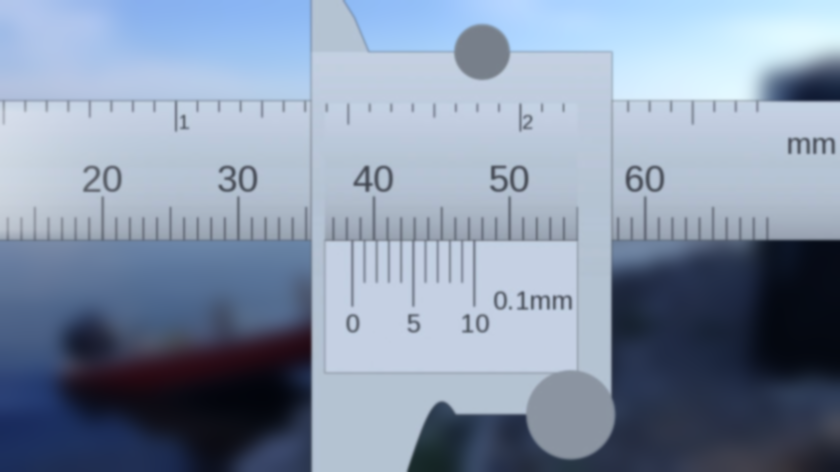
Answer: 38.4 mm
